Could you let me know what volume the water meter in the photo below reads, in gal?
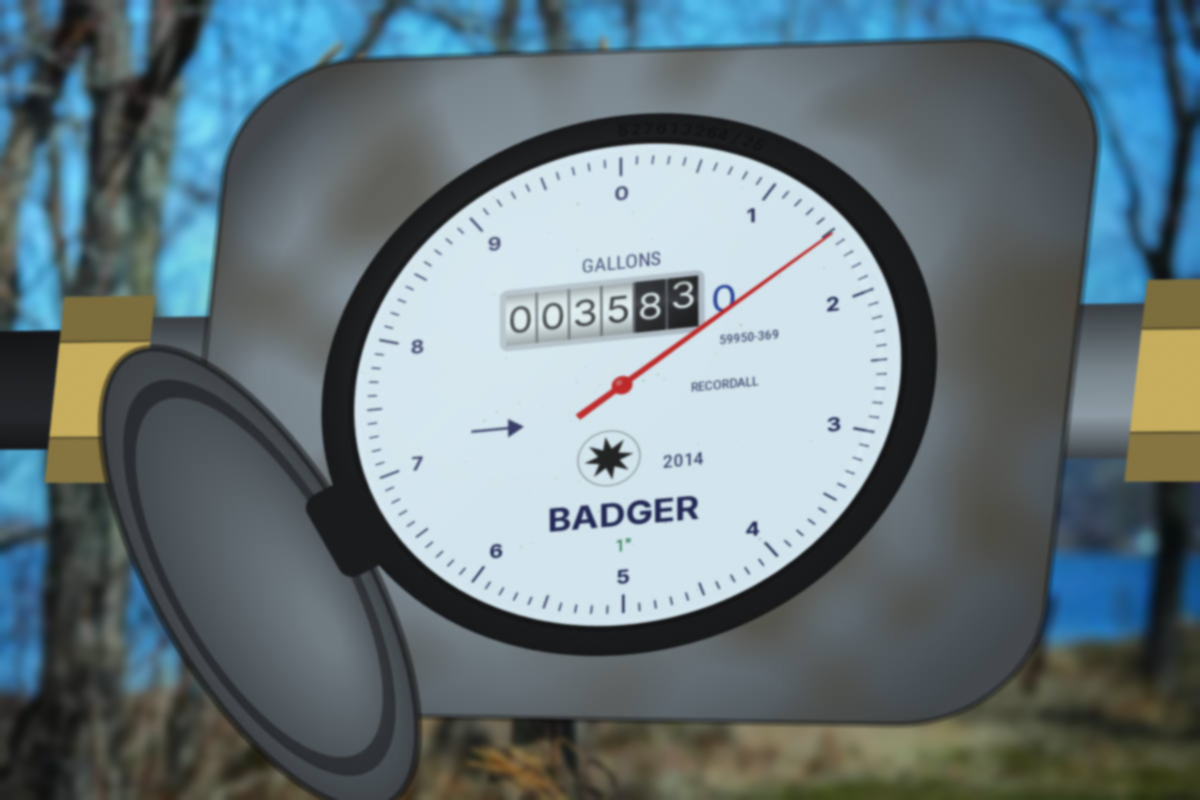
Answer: 35831.5 gal
